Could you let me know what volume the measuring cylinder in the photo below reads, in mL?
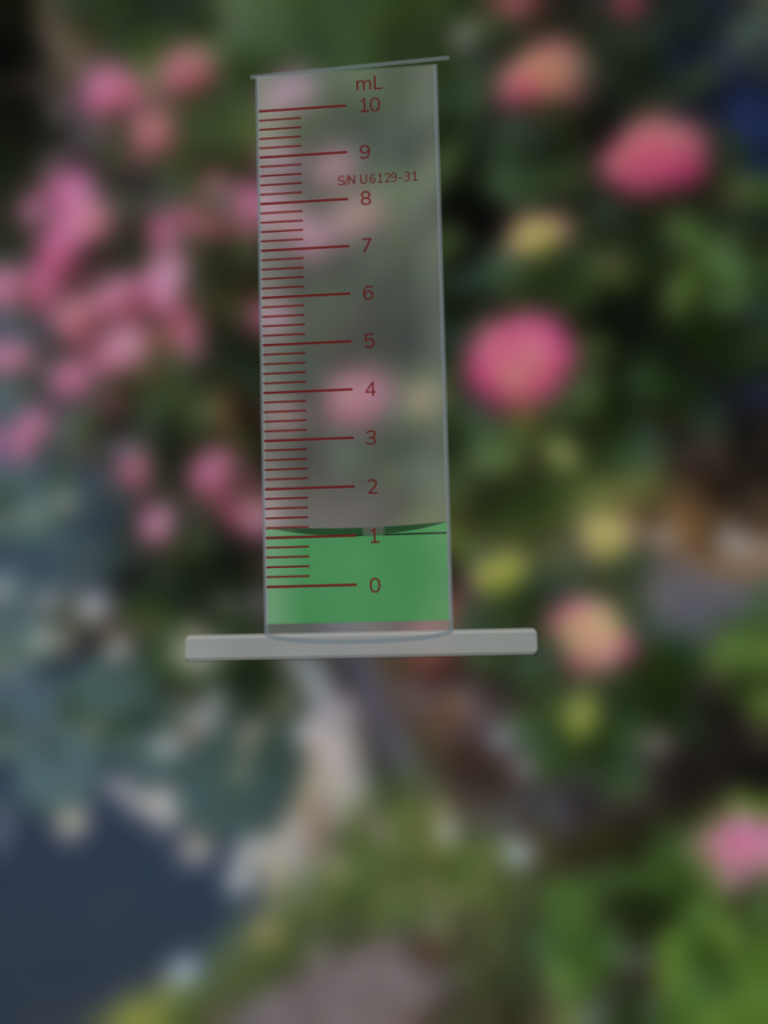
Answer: 1 mL
